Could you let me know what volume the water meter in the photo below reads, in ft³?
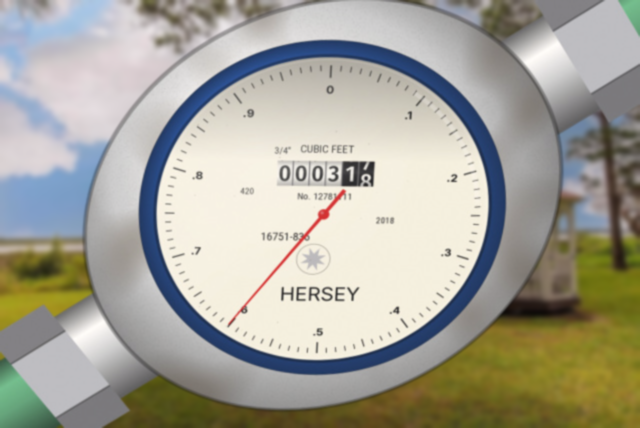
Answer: 317.60 ft³
